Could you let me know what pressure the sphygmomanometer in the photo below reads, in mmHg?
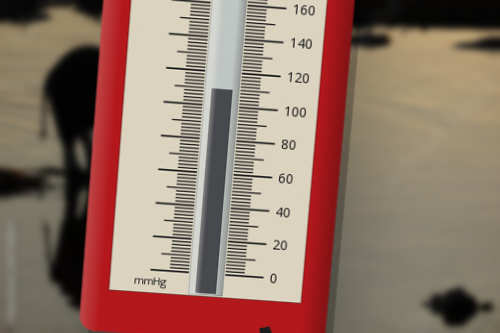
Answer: 110 mmHg
